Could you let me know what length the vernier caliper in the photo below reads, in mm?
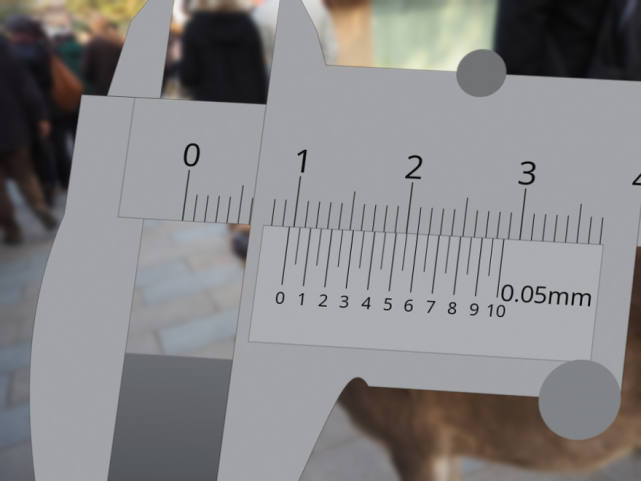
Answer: 9.6 mm
